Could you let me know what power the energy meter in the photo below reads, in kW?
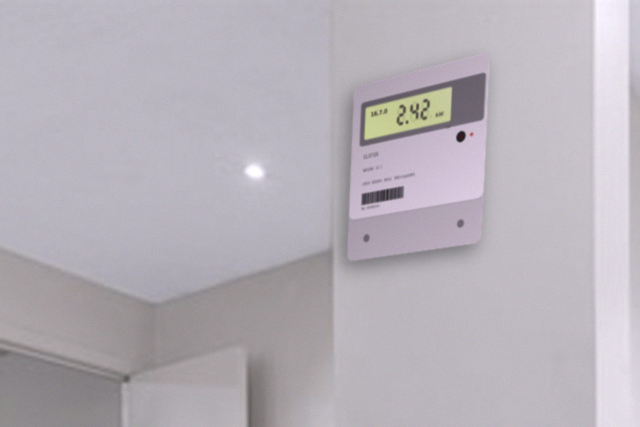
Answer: 2.42 kW
